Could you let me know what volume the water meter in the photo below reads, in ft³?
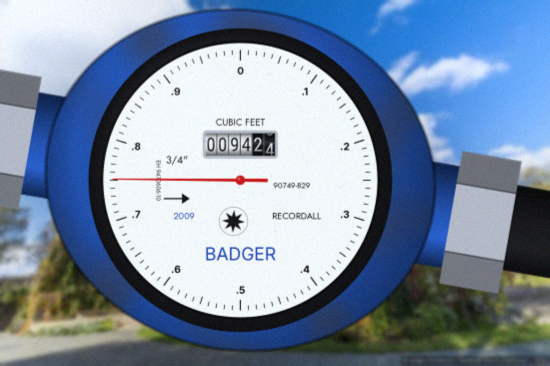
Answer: 9423.75 ft³
